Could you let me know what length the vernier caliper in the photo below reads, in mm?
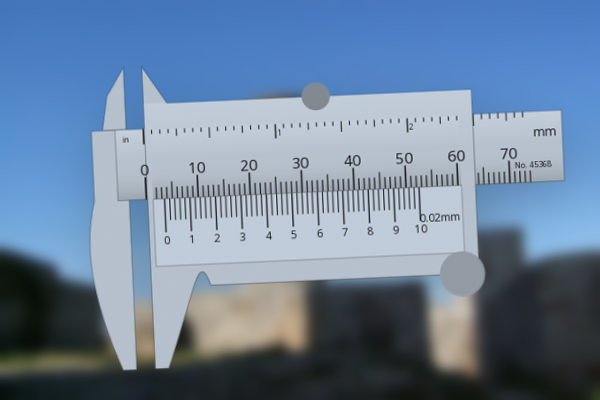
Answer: 3.5 mm
